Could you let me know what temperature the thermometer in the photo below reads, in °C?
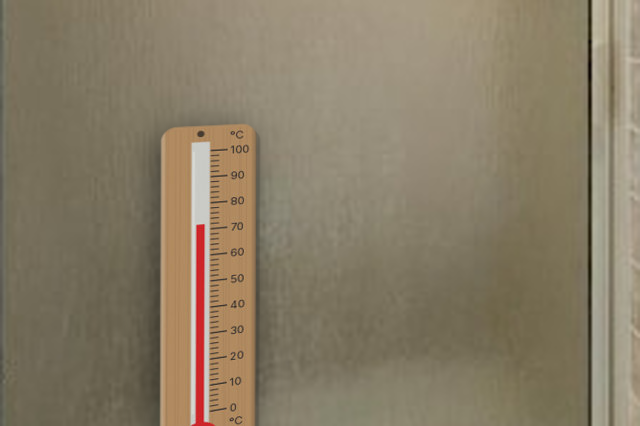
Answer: 72 °C
